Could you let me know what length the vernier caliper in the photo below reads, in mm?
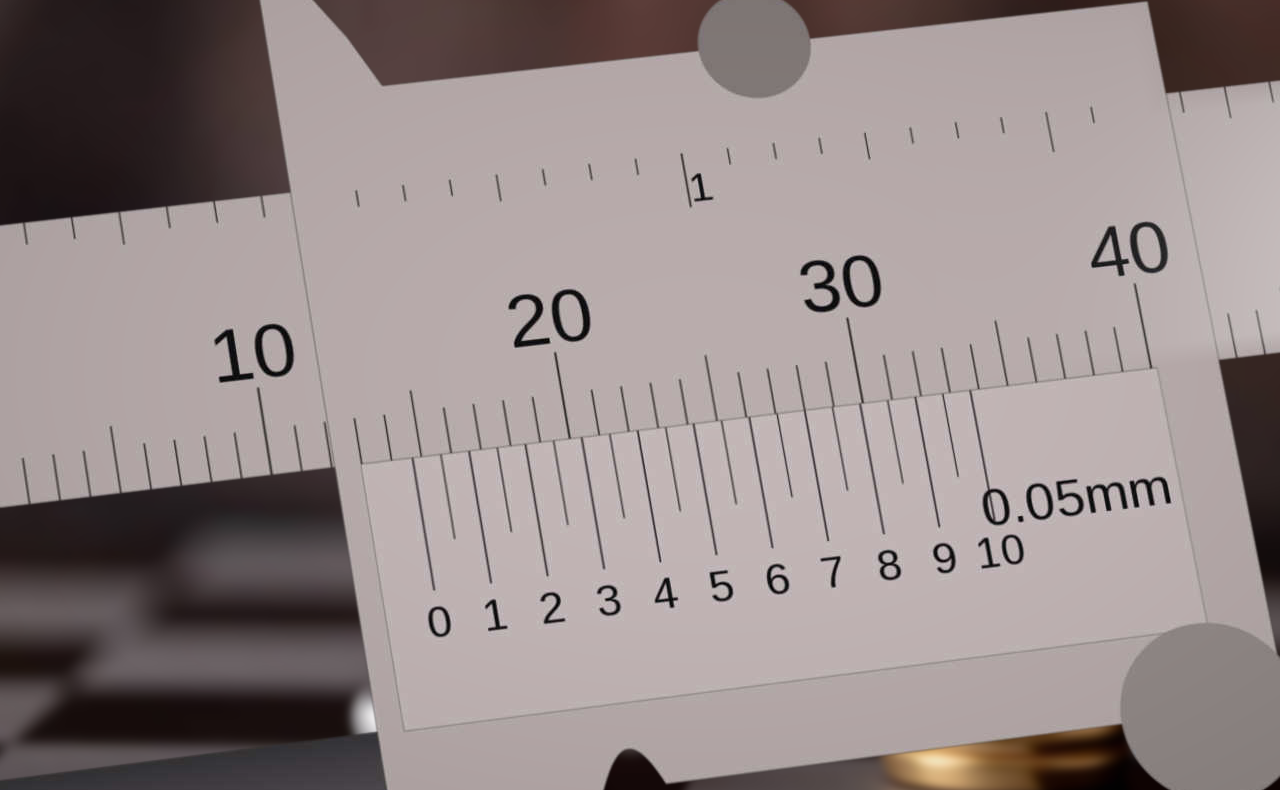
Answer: 14.70 mm
